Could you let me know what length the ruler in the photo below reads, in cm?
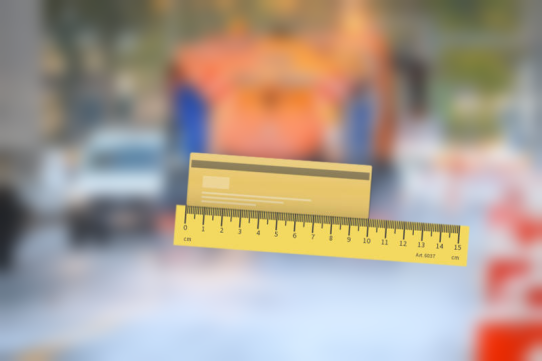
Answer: 10 cm
